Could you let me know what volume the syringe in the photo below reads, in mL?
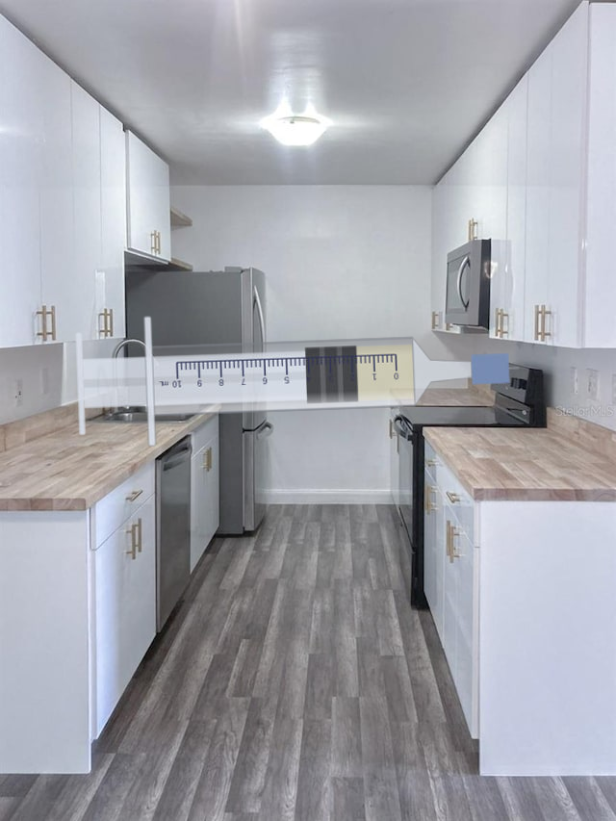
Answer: 1.8 mL
